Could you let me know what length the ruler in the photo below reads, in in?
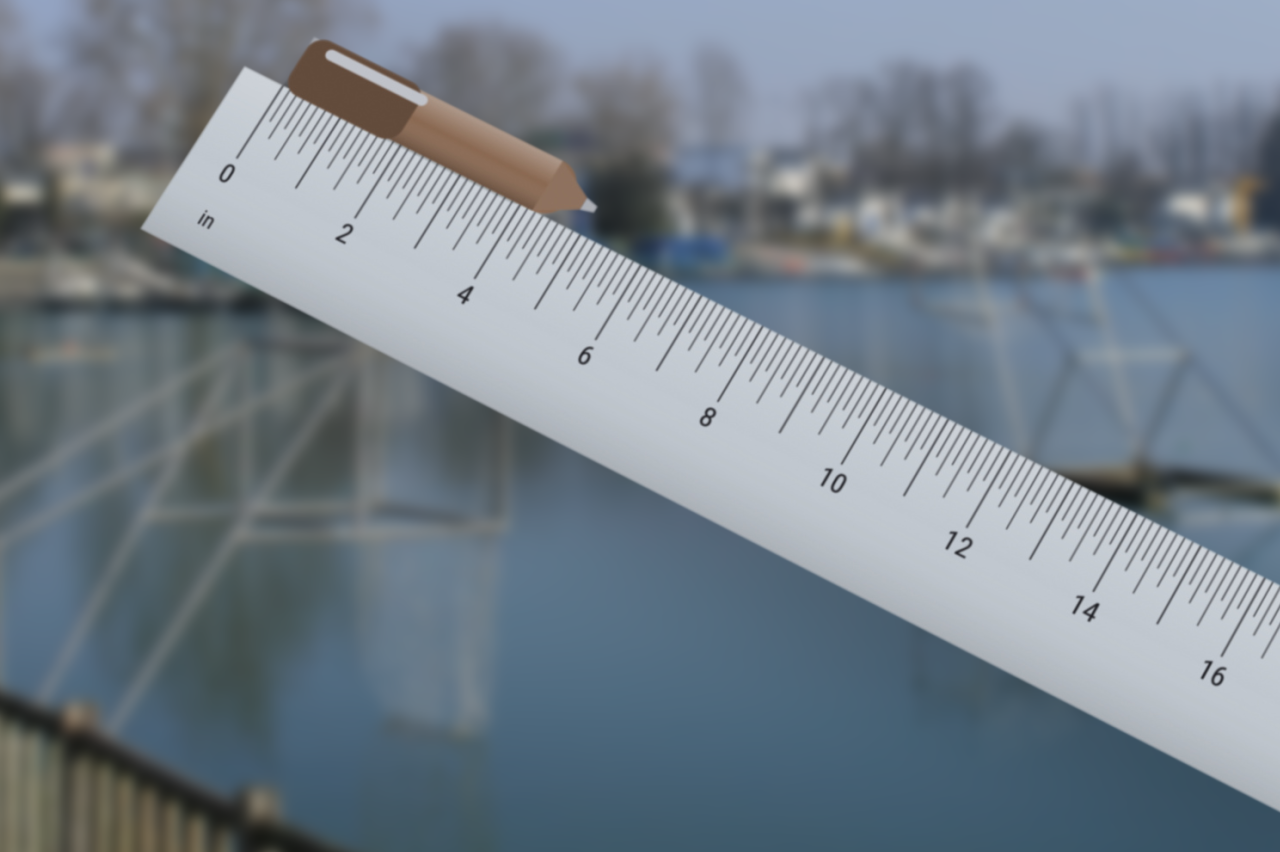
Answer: 5 in
